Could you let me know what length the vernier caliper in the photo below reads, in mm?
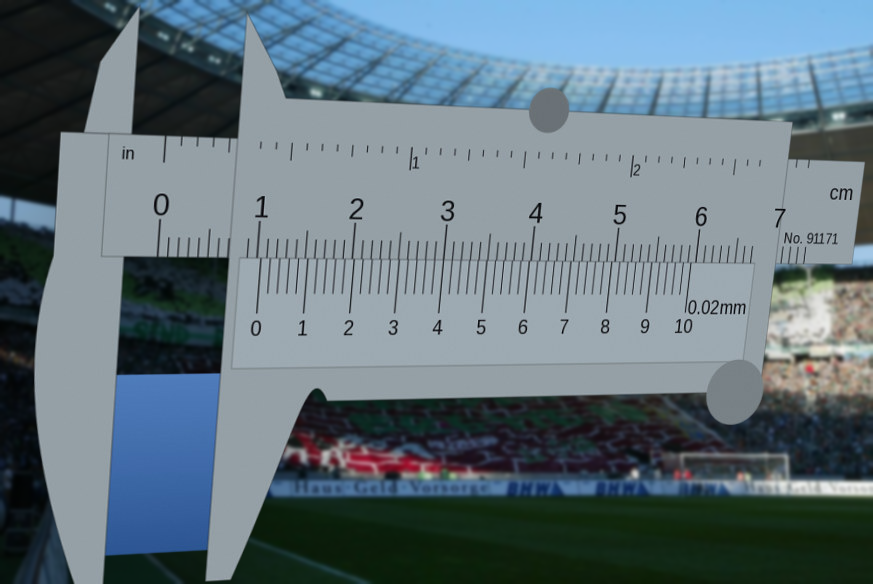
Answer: 10.4 mm
